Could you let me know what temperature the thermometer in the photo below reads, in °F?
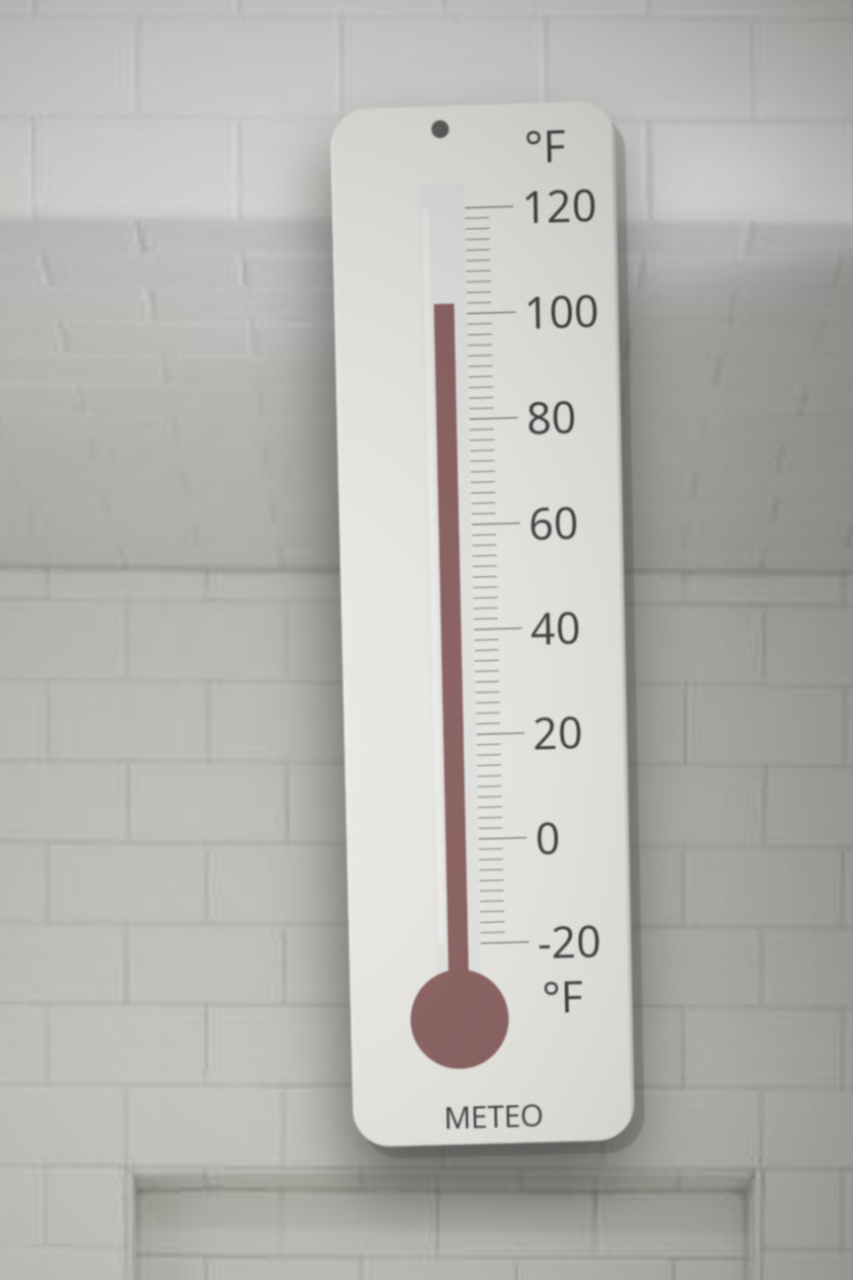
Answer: 102 °F
